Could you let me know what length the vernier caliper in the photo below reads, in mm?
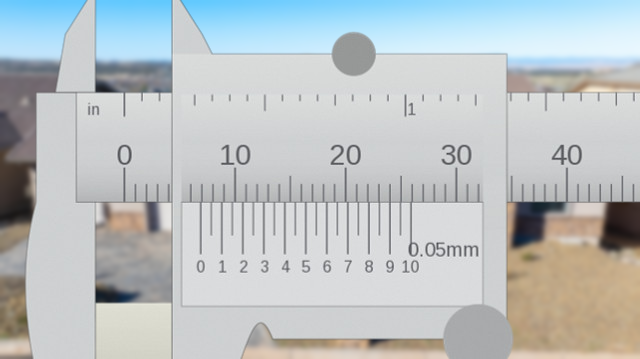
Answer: 6.9 mm
